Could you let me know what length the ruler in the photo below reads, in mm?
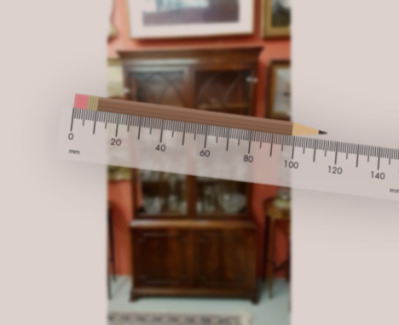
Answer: 115 mm
